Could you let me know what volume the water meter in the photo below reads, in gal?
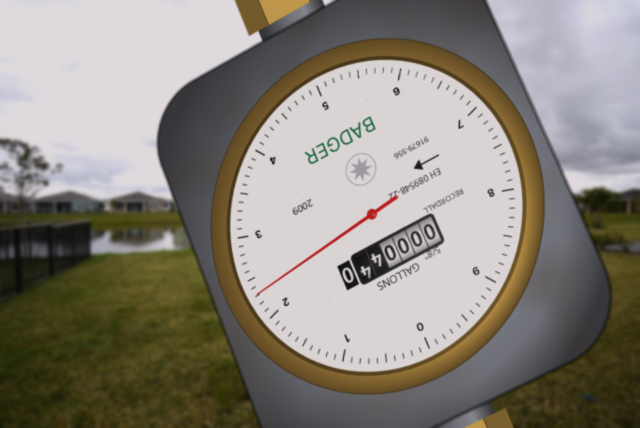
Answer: 442.3 gal
